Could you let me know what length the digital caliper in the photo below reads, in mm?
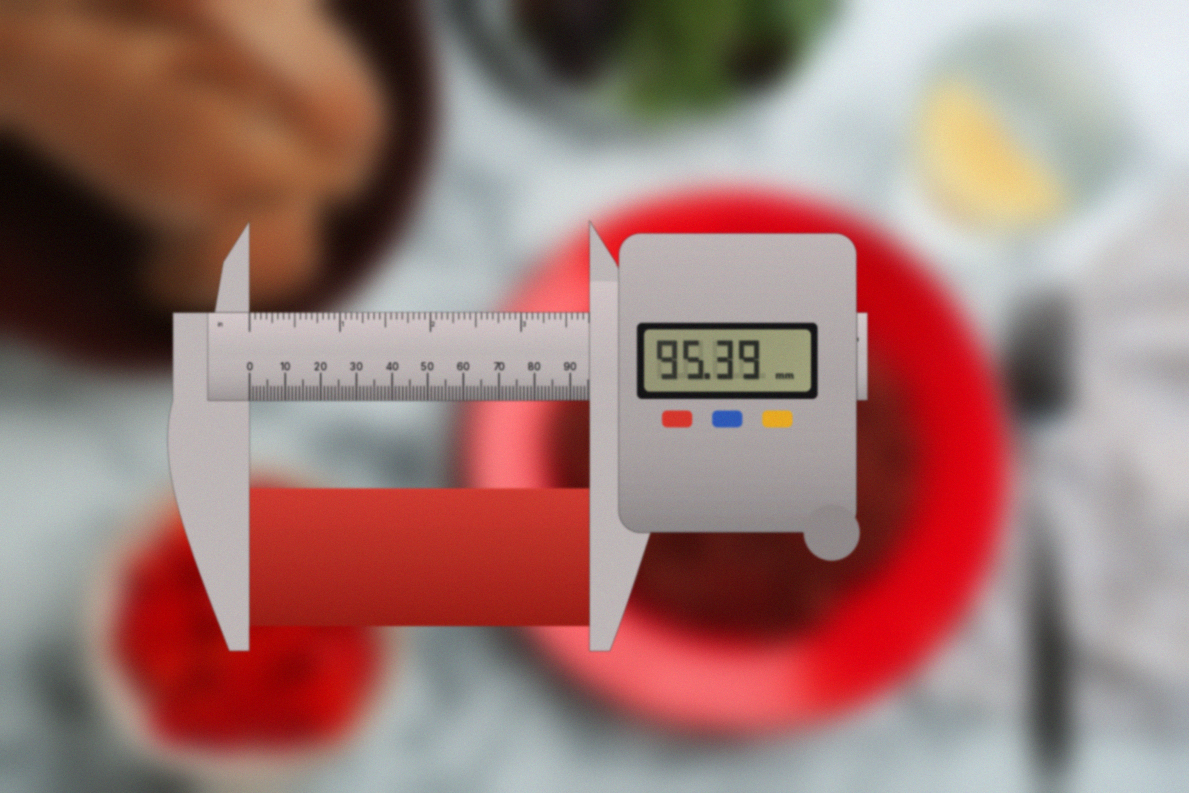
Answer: 95.39 mm
